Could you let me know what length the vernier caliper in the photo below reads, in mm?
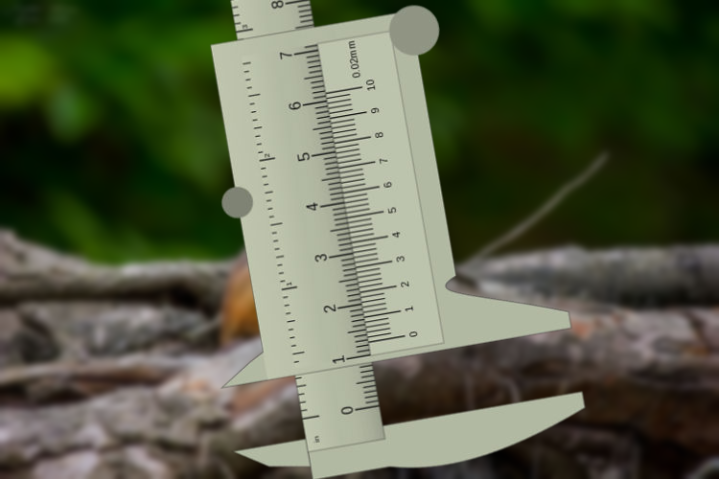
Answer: 12.5 mm
